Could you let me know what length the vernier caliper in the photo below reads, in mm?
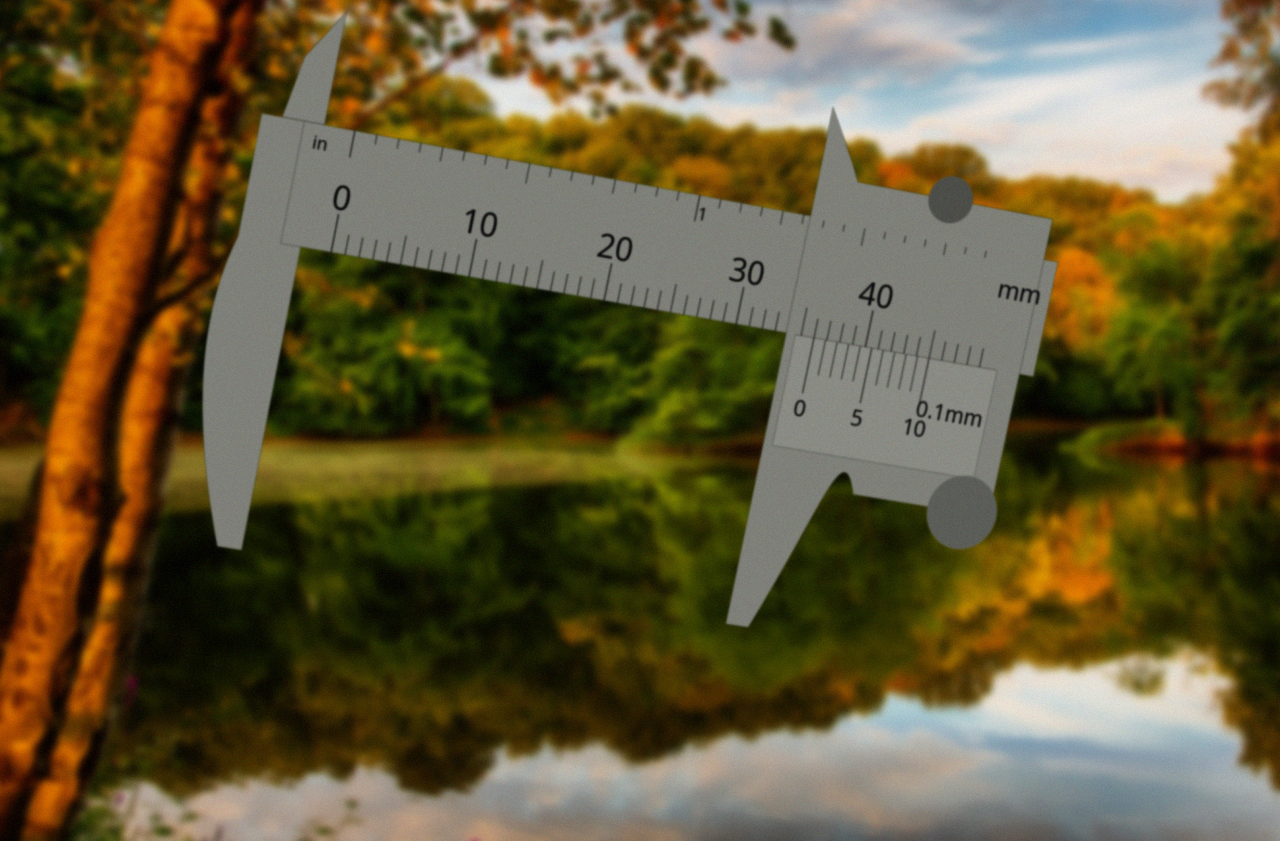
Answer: 36.0 mm
